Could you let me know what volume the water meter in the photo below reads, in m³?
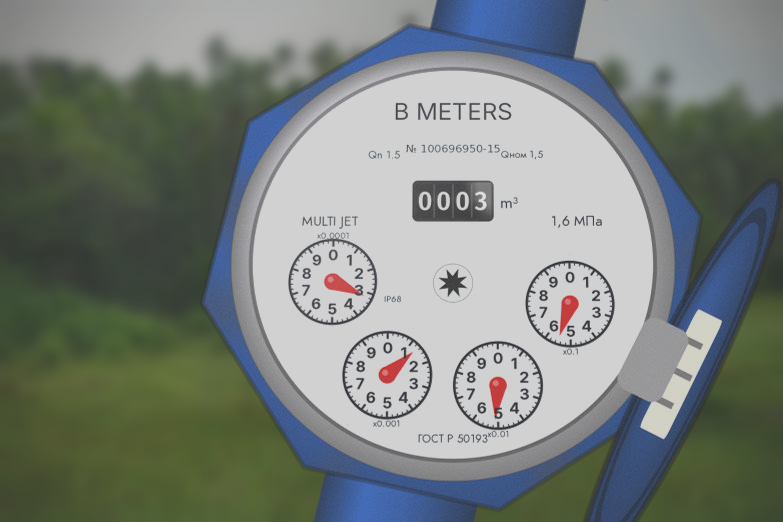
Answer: 3.5513 m³
